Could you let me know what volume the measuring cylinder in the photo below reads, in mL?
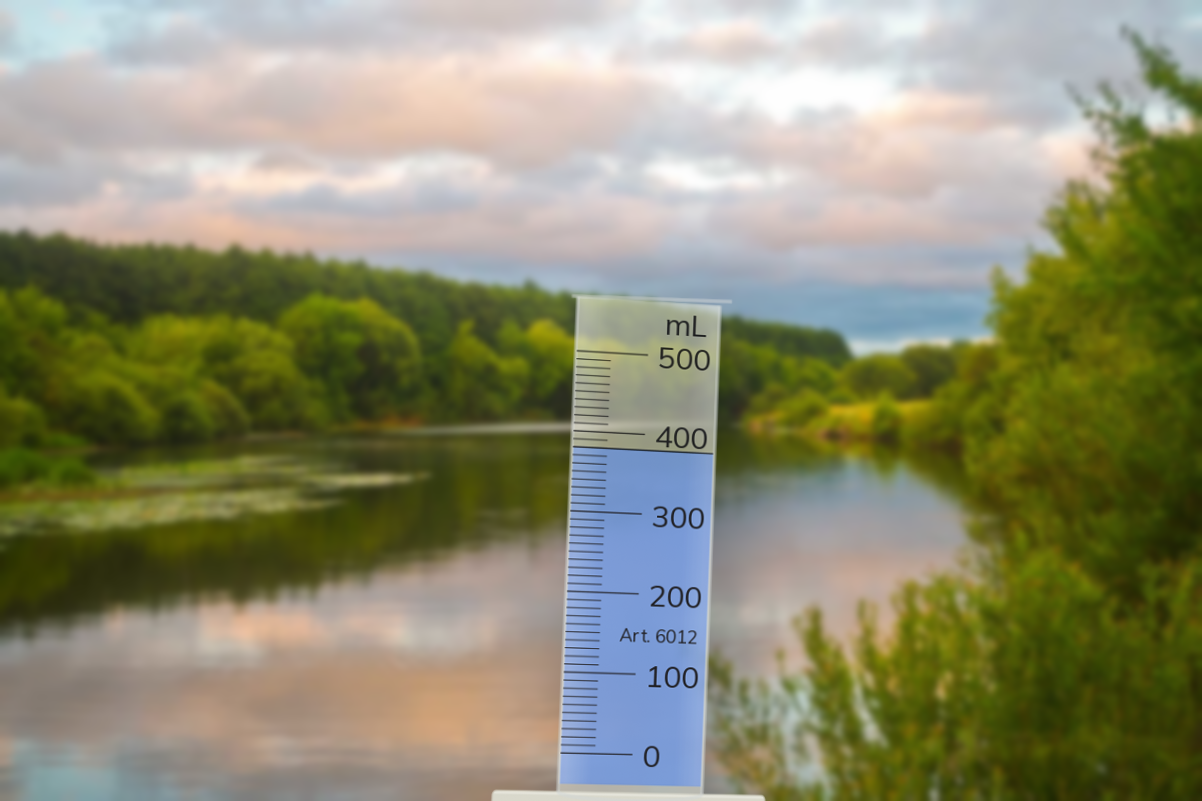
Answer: 380 mL
